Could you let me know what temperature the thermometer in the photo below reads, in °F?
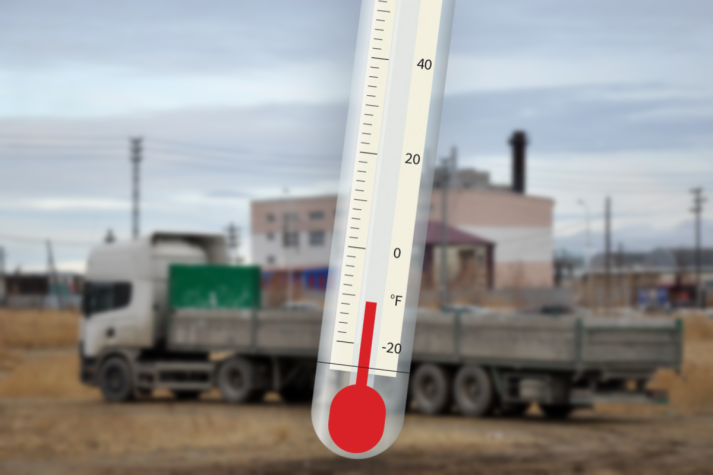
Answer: -11 °F
